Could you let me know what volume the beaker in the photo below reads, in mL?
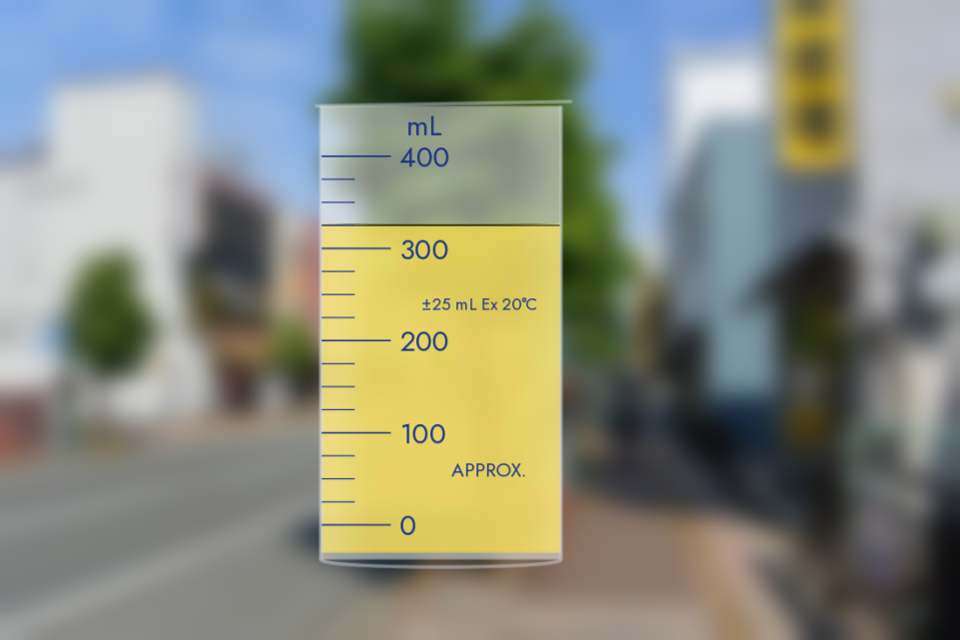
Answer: 325 mL
